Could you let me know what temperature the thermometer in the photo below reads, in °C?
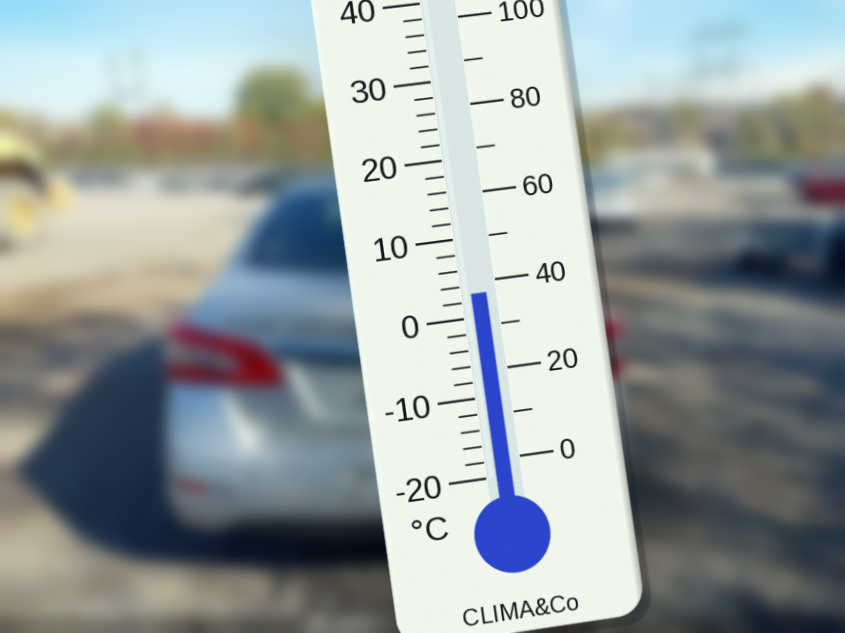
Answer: 3 °C
